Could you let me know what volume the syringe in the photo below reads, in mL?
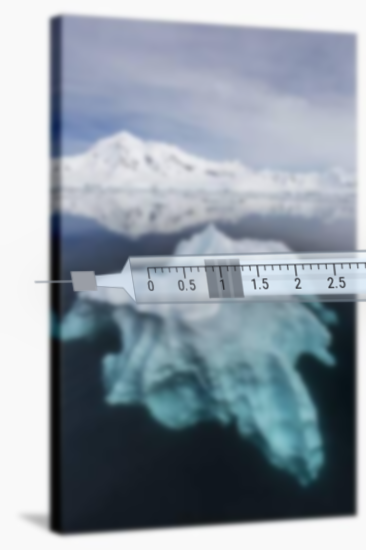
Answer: 0.8 mL
